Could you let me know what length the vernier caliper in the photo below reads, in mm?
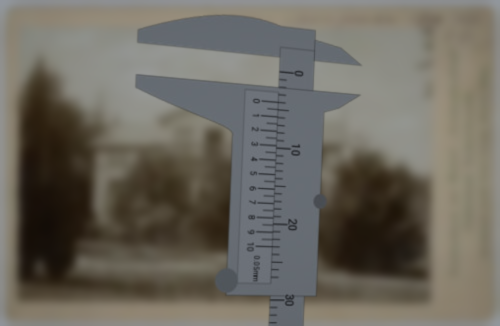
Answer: 4.0 mm
